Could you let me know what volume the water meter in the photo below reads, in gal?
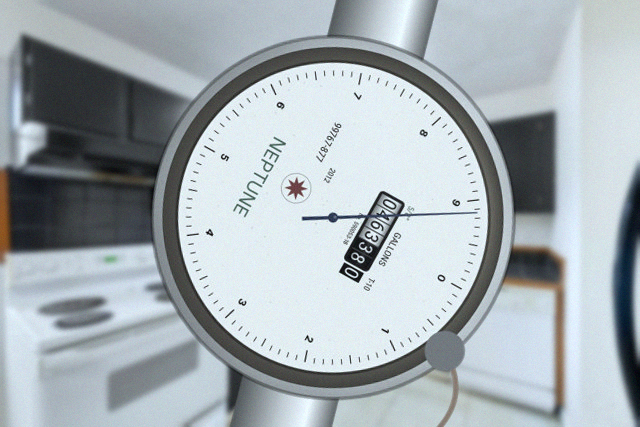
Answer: 463379.1 gal
